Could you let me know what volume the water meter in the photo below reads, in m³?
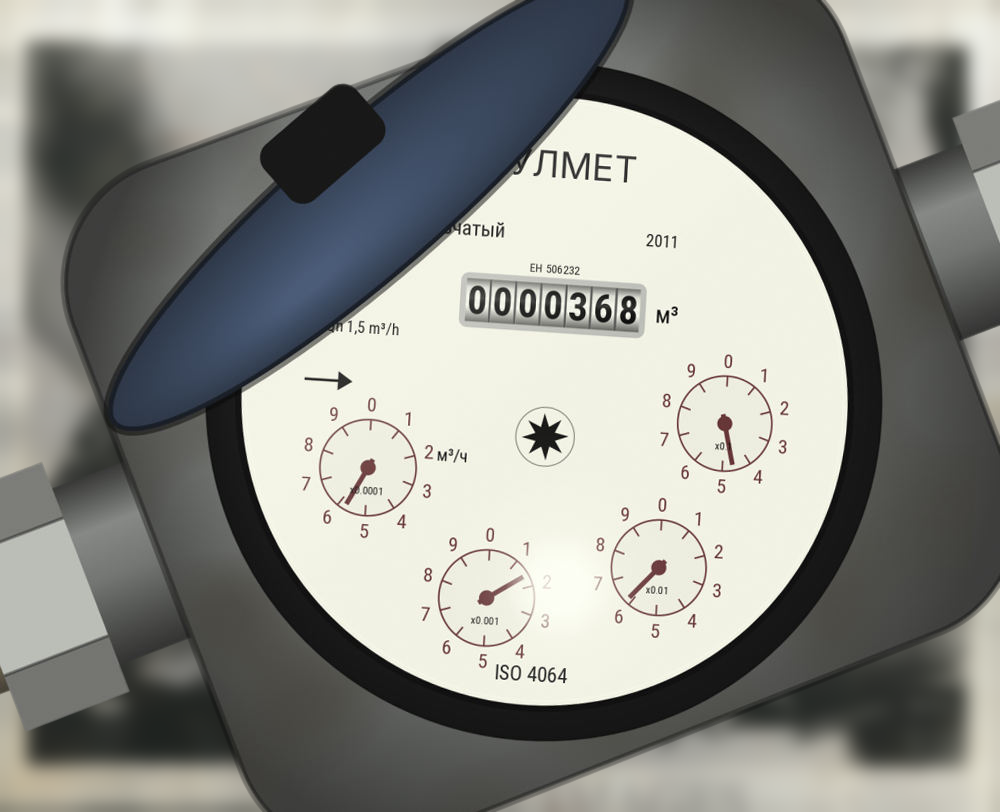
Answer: 368.4615 m³
